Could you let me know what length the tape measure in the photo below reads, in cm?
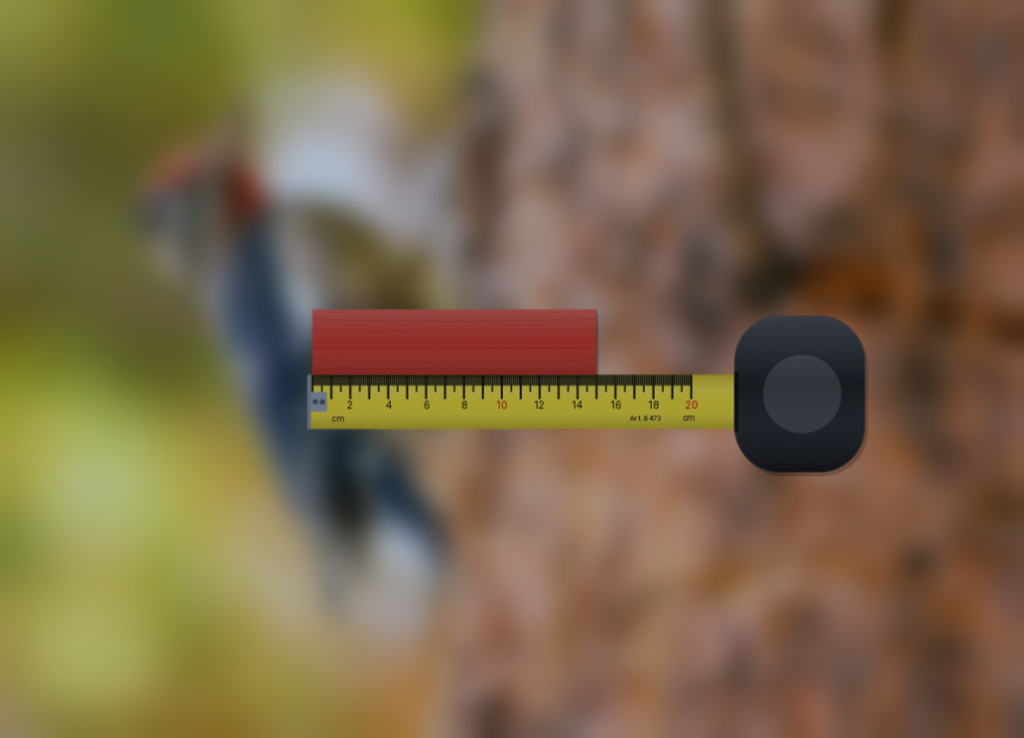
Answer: 15 cm
